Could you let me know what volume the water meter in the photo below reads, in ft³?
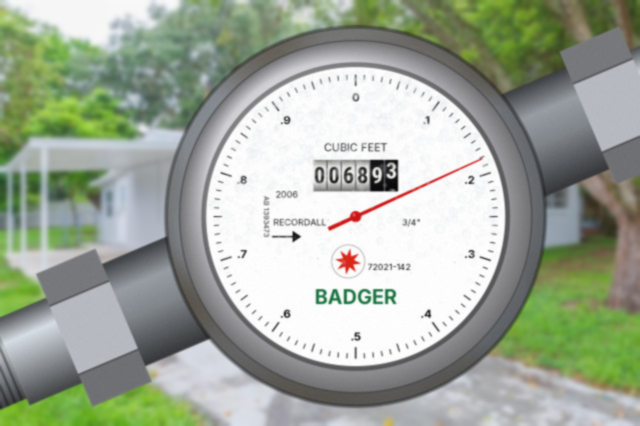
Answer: 6893.18 ft³
